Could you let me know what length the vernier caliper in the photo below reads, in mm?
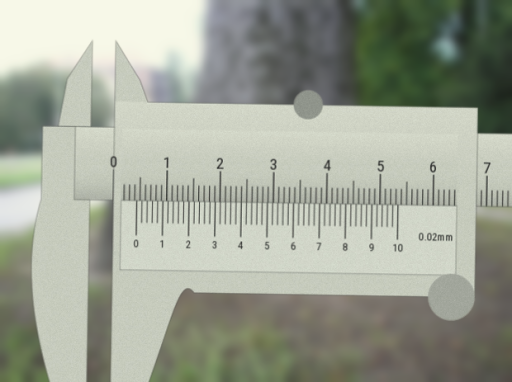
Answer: 4.4 mm
